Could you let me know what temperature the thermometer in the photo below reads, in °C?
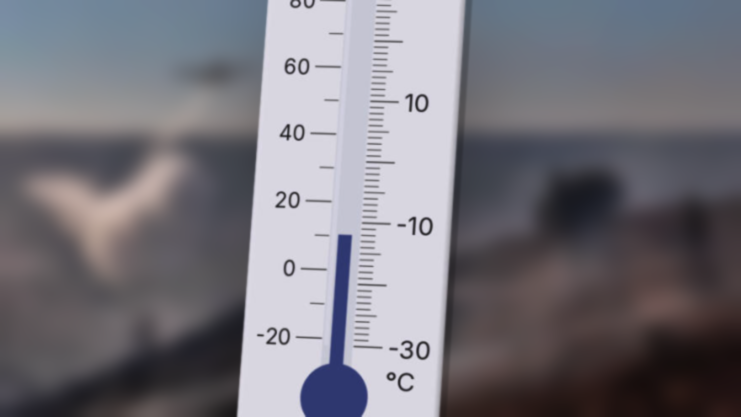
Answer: -12 °C
